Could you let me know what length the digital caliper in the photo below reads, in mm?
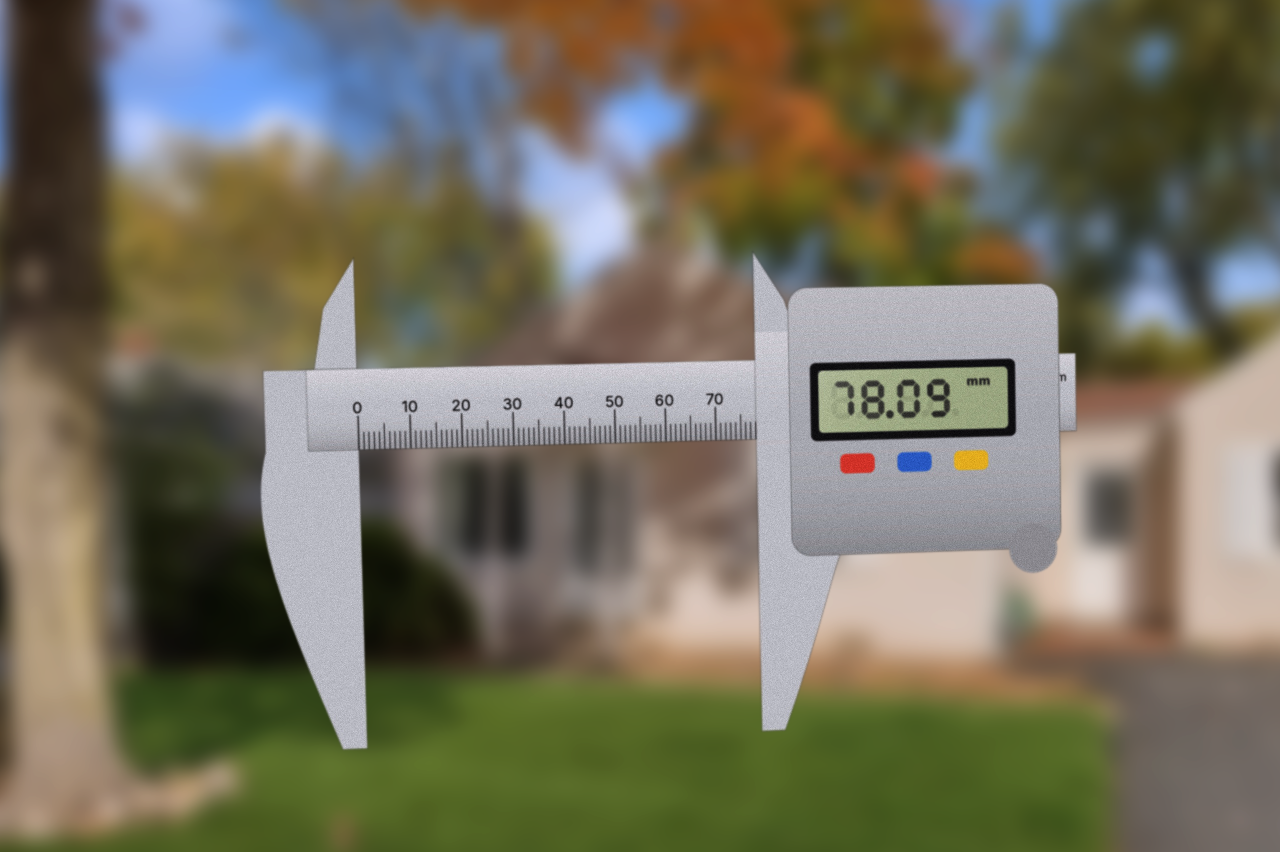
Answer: 78.09 mm
